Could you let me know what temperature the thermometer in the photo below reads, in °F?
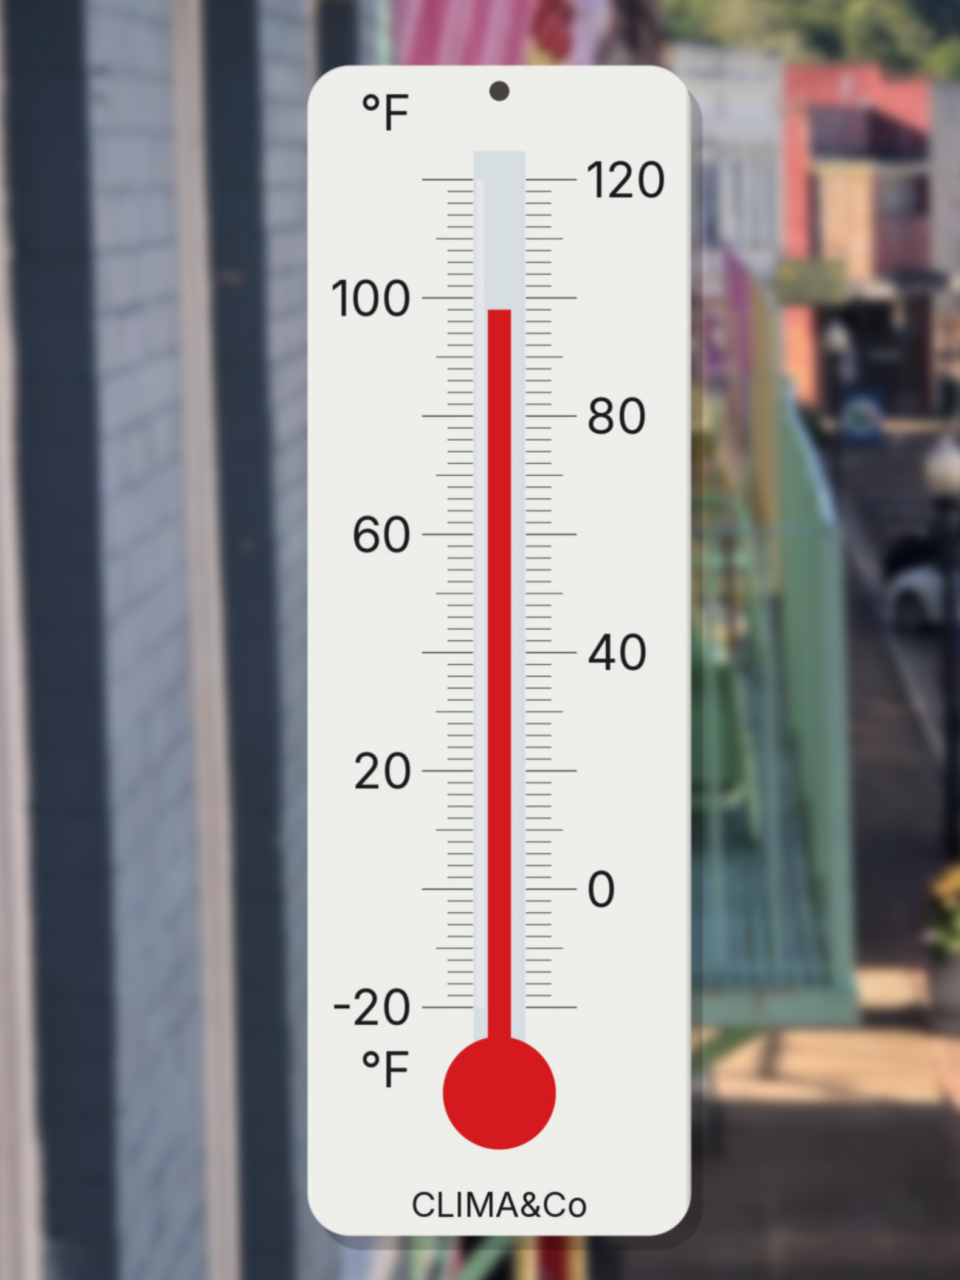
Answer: 98 °F
